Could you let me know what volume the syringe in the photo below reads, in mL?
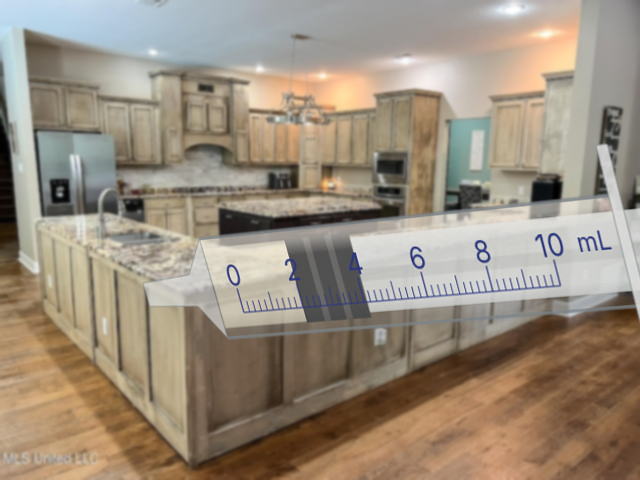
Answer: 2 mL
